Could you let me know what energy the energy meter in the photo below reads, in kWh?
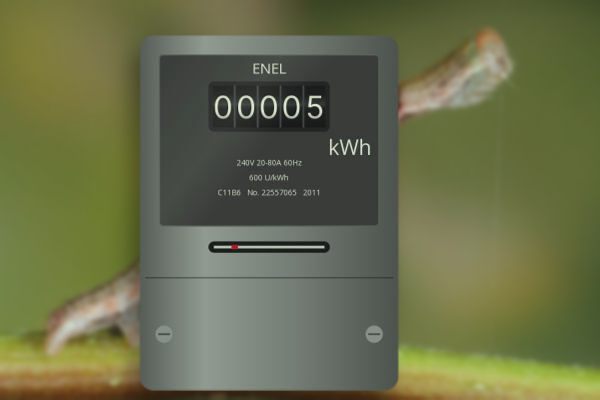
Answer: 5 kWh
